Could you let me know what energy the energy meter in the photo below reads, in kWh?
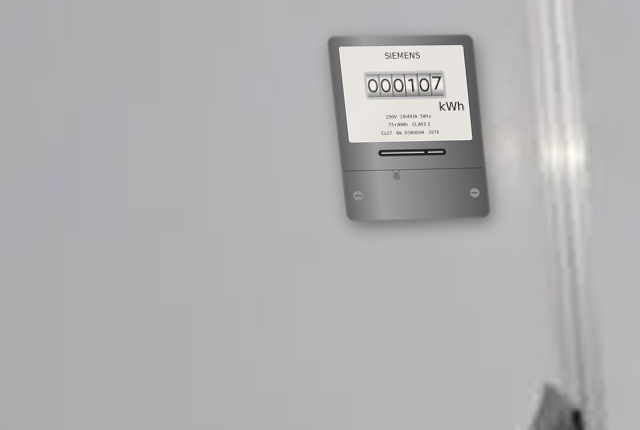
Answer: 107 kWh
